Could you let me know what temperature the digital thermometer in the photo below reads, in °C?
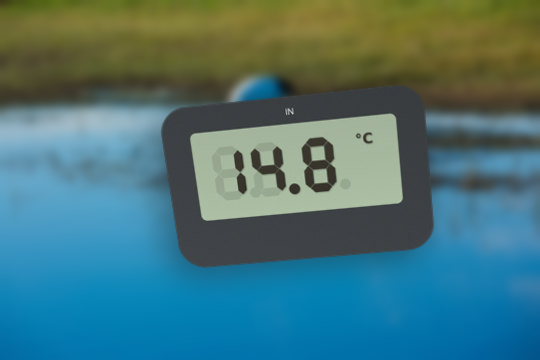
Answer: 14.8 °C
